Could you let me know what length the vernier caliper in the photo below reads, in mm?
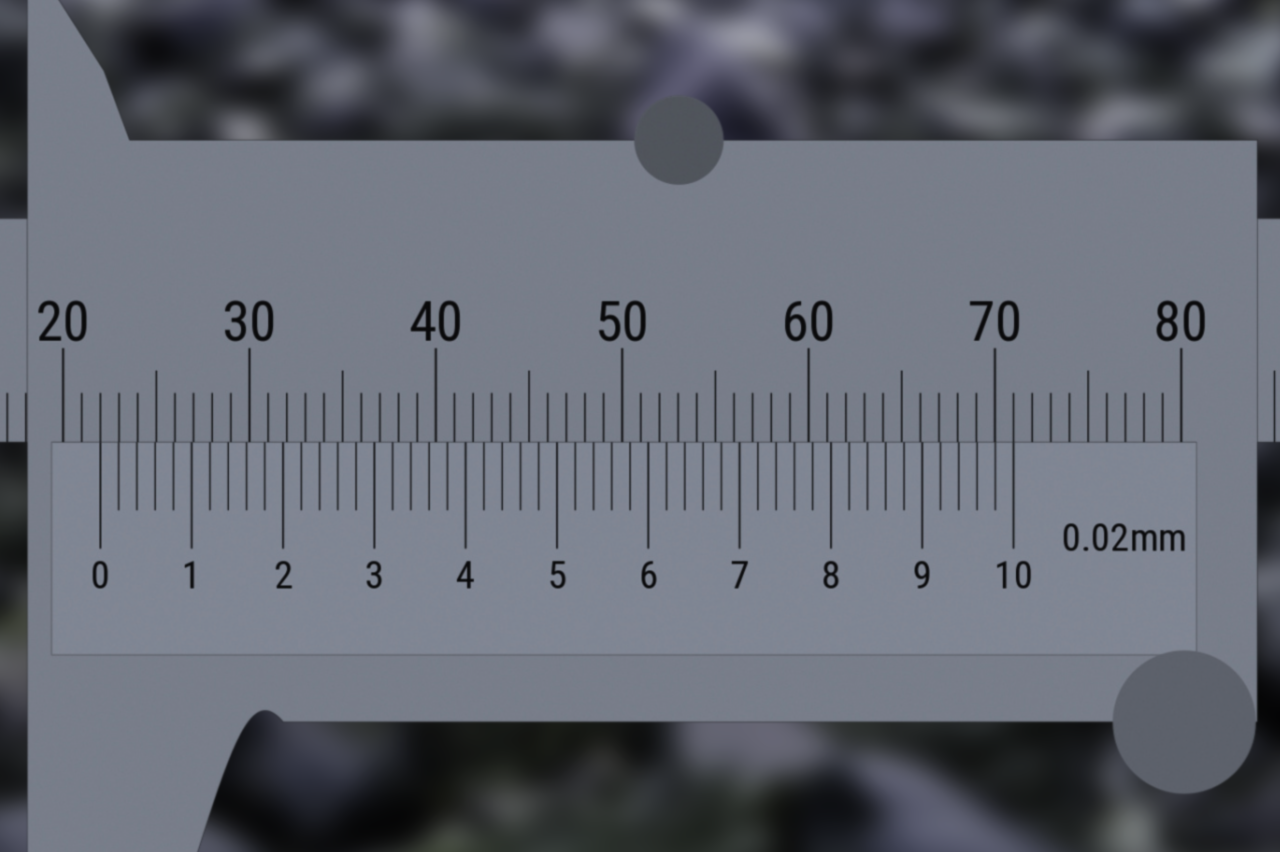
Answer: 22.0 mm
